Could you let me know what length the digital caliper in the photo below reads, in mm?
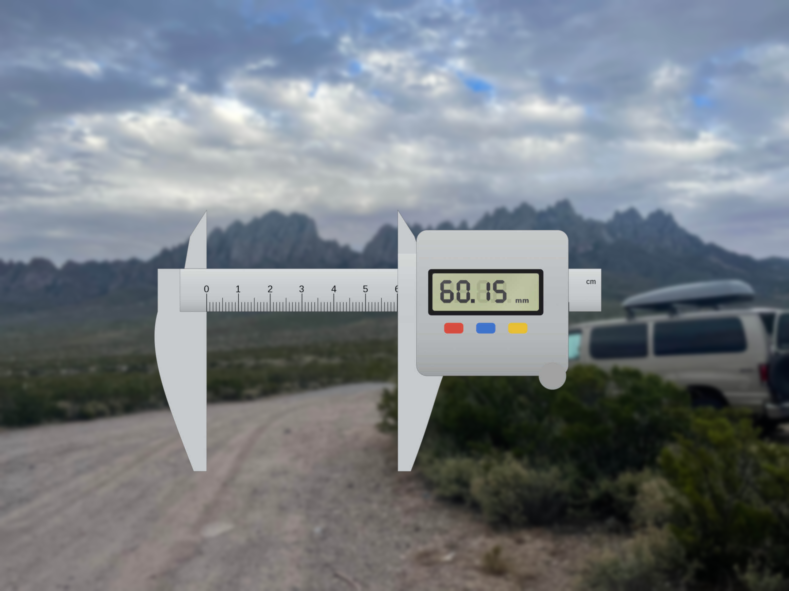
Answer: 60.15 mm
